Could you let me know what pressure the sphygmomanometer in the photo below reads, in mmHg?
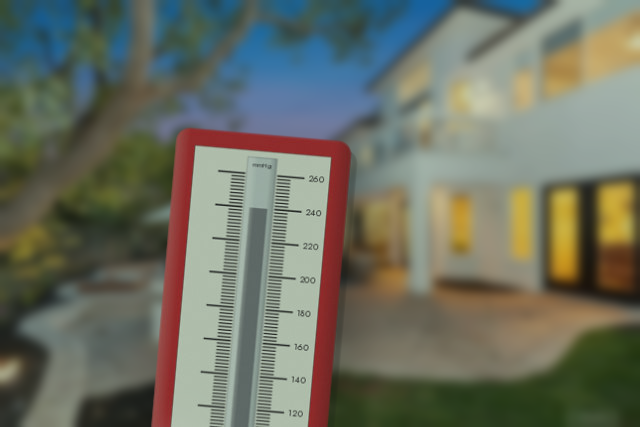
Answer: 240 mmHg
